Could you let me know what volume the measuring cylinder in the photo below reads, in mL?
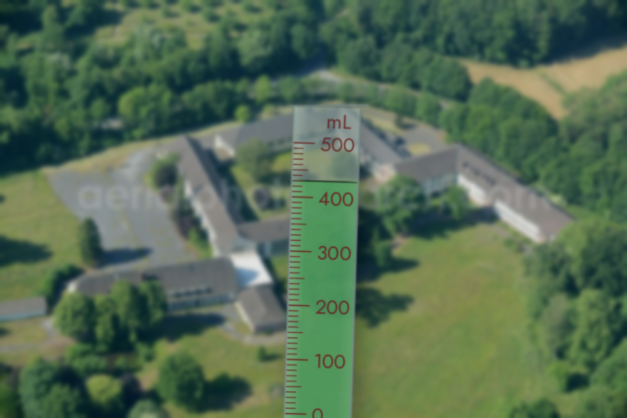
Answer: 430 mL
